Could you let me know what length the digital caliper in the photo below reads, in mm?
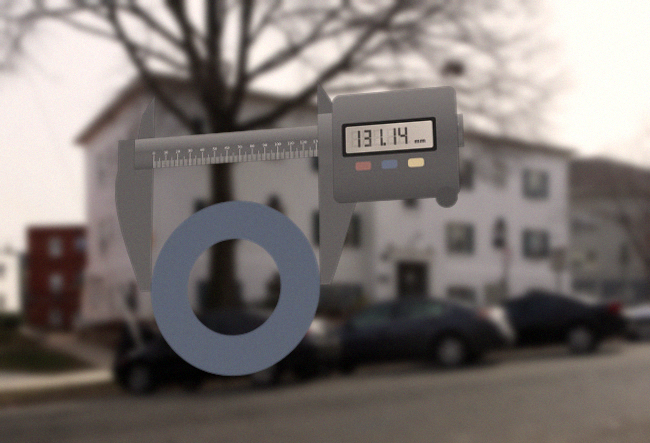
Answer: 131.14 mm
